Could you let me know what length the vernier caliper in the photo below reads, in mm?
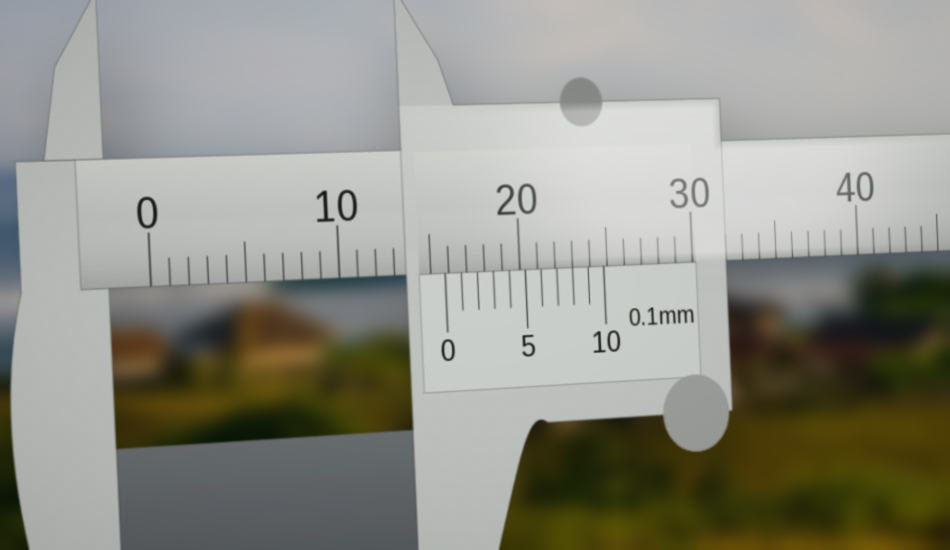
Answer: 15.8 mm
